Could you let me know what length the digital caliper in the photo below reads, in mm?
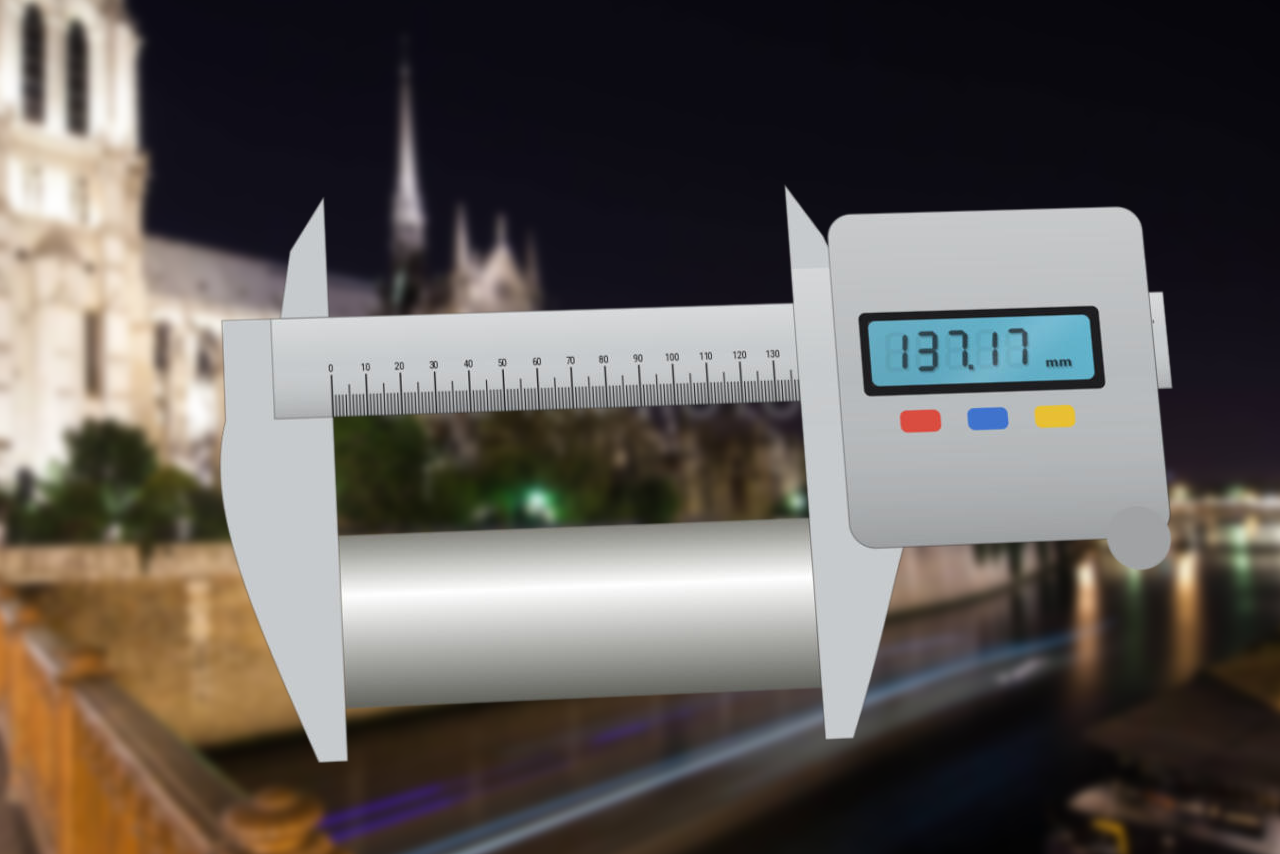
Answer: 137.17 mm
